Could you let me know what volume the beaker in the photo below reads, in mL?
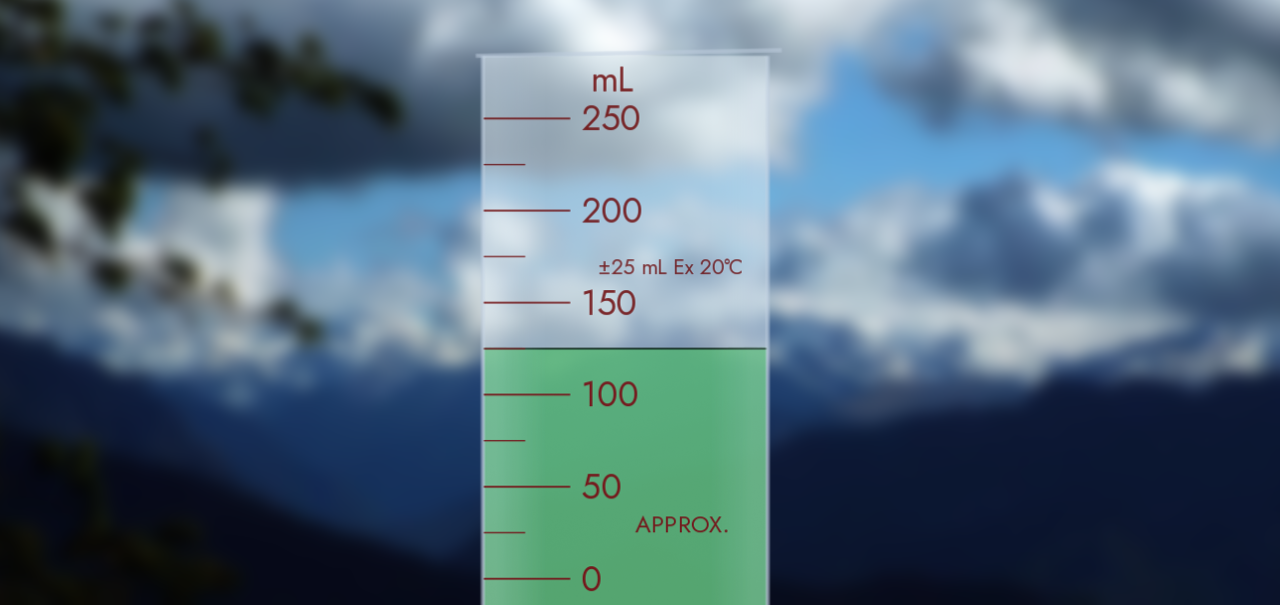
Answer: 125 mL
